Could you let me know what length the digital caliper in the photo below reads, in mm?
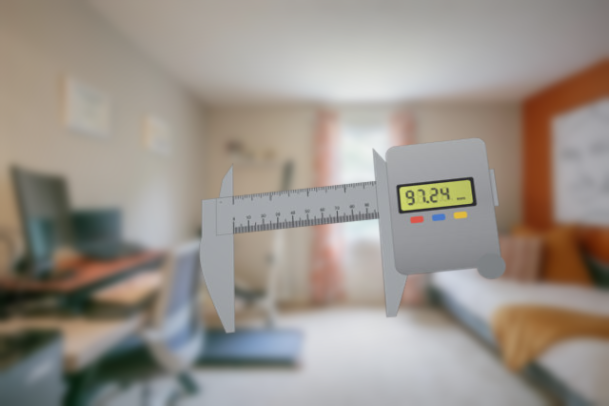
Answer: 97.24 mm
